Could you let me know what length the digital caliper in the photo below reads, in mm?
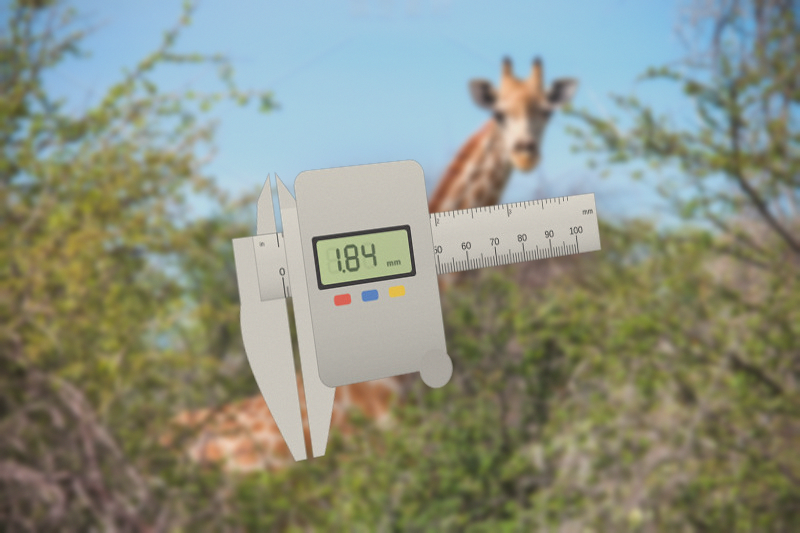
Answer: 1.84 mm
